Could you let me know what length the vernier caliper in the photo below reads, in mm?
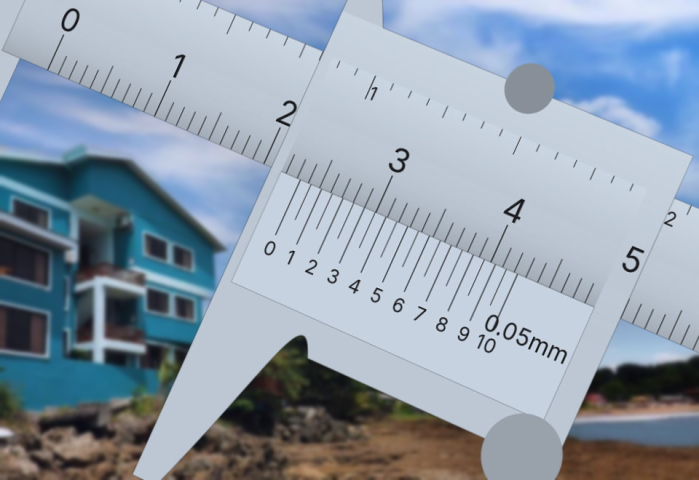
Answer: 23.3 mm
